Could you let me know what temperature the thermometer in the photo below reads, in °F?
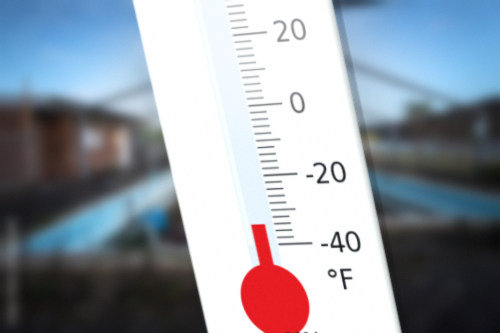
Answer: -34 °F
